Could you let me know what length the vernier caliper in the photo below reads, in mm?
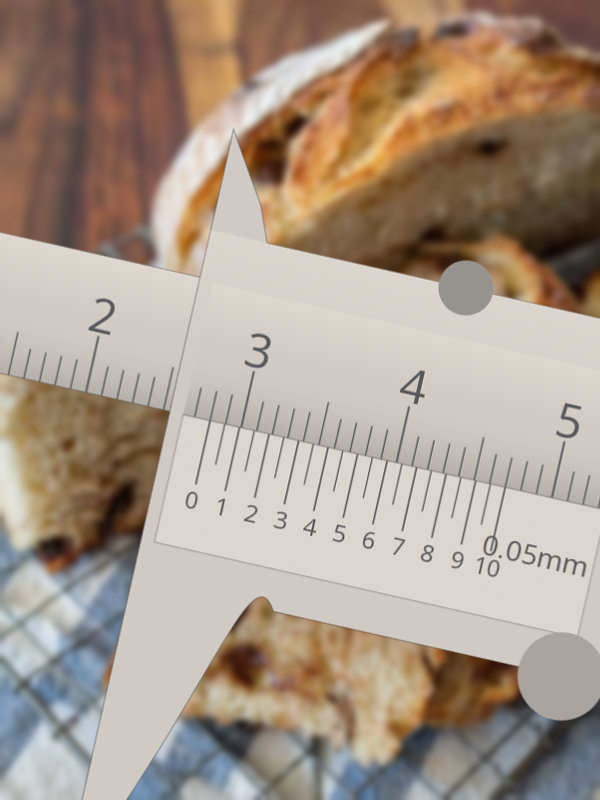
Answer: 28.0 mm
